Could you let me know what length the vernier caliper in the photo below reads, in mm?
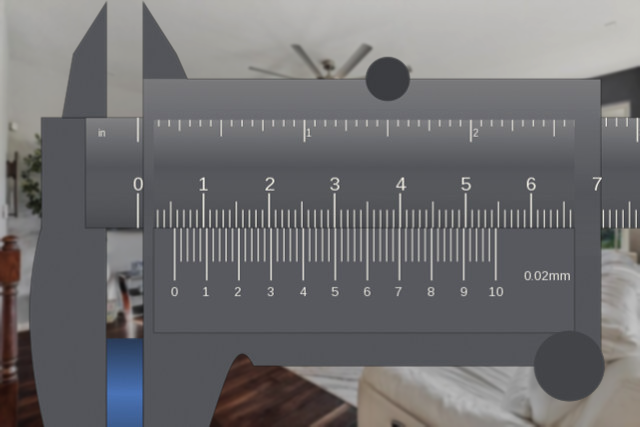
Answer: 5.6 mm
